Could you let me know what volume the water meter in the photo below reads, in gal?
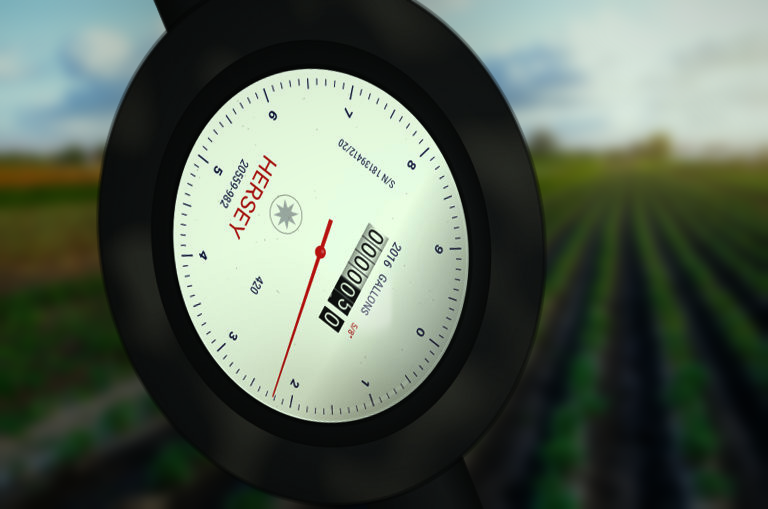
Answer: 52.2 gal
